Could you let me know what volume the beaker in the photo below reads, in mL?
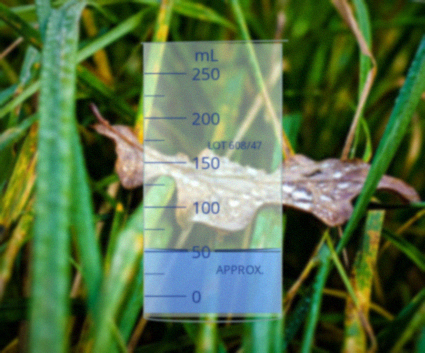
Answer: 50 mL
